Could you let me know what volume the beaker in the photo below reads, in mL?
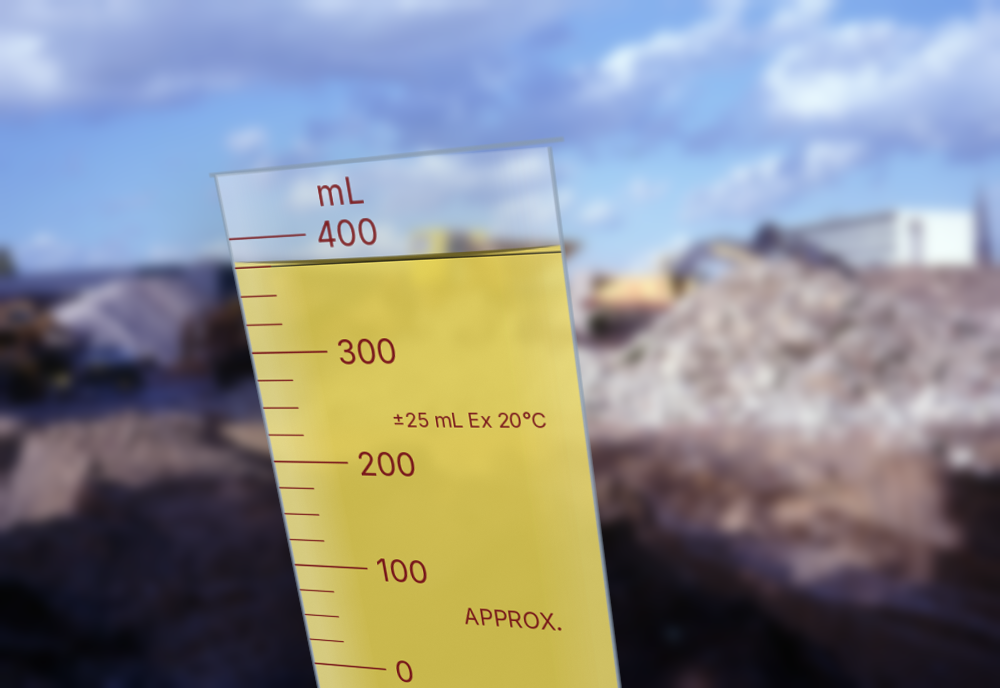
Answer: 375 mL
